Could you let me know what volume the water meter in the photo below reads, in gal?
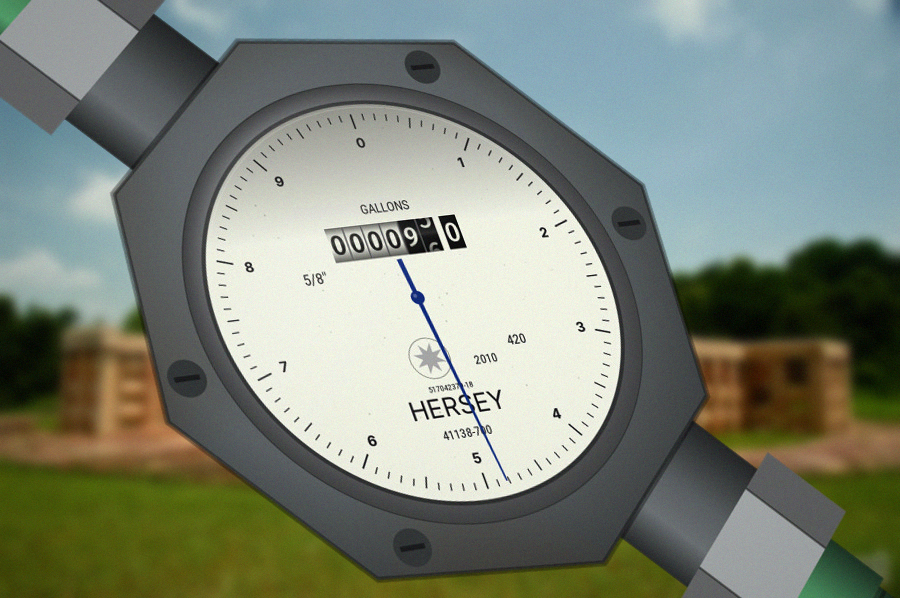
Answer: 954.8 gal
